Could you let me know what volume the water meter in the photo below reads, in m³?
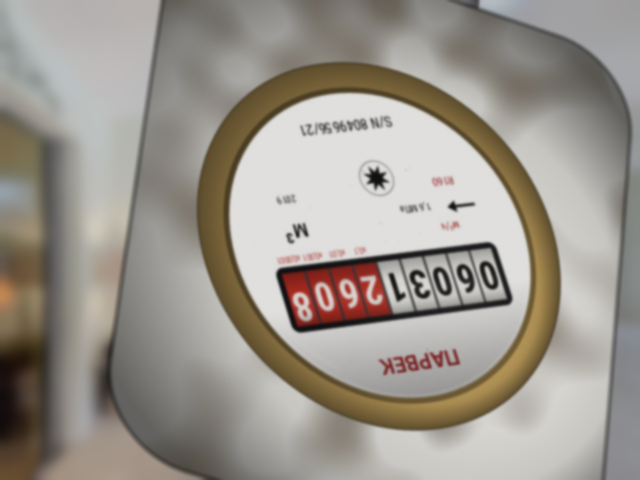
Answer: 6031.2608 m³
